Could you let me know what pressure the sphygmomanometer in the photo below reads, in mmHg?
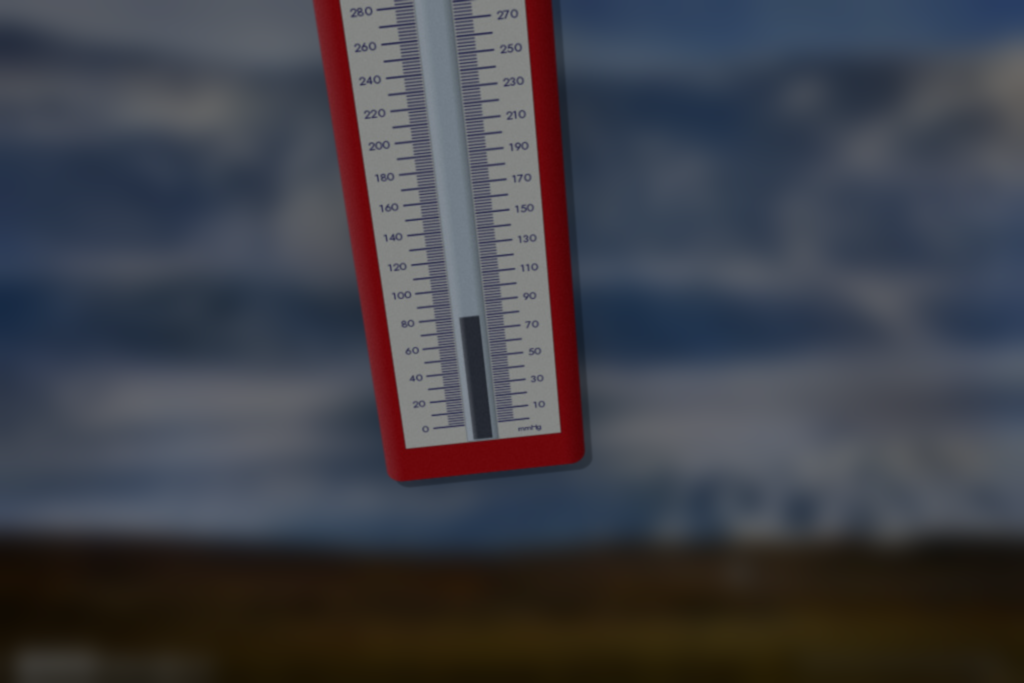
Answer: 80 mmHg
